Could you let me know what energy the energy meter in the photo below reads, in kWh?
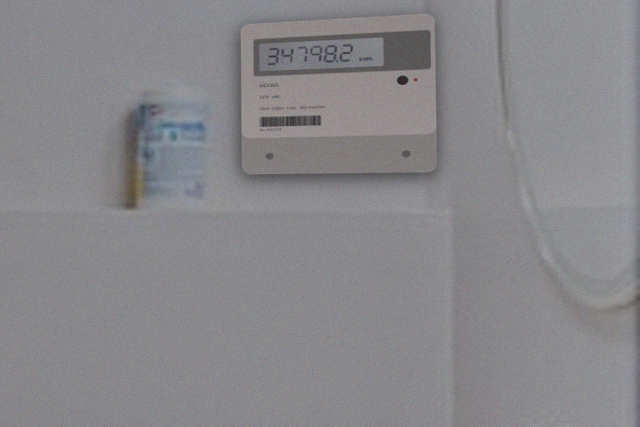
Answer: 34798.2 kWh
